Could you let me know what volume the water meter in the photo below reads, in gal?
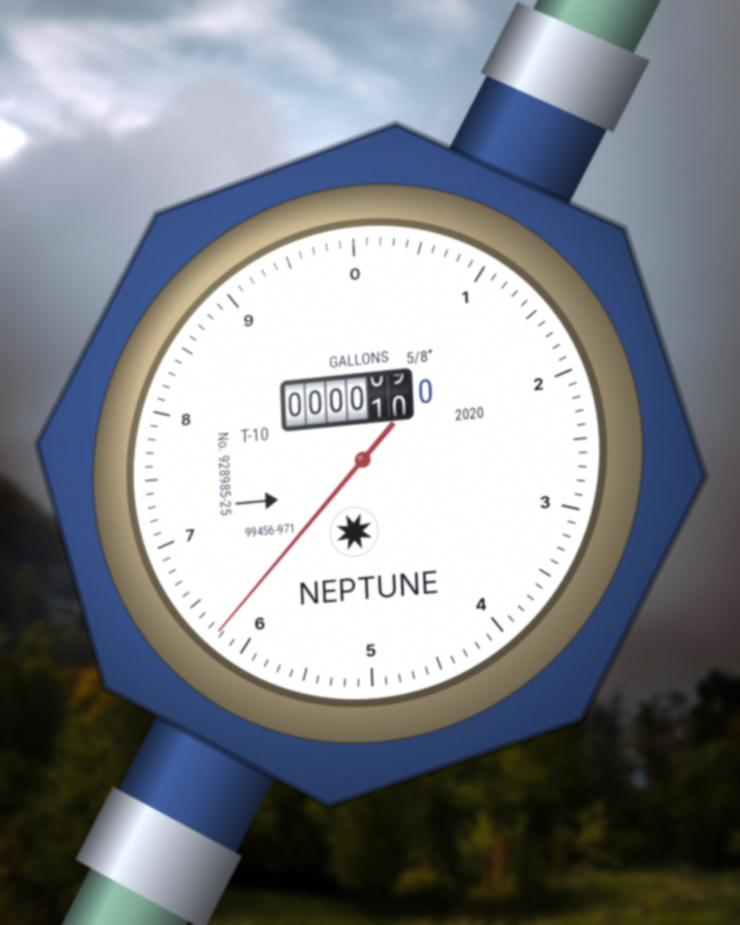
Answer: 96.2 gal
